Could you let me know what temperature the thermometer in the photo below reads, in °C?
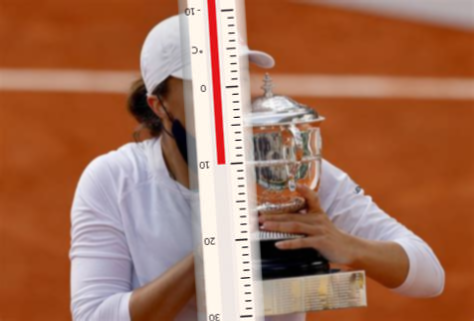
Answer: 10 °C
